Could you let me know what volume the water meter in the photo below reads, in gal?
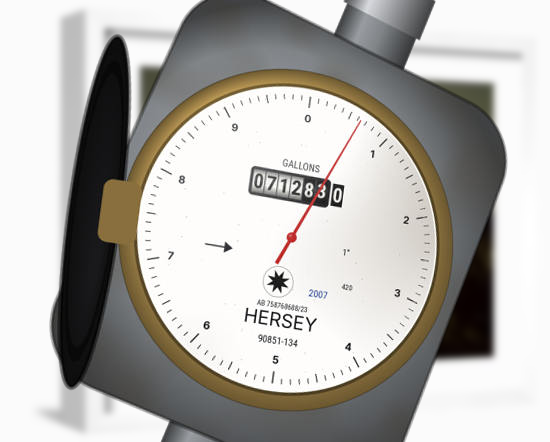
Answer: 712830.6 gal
